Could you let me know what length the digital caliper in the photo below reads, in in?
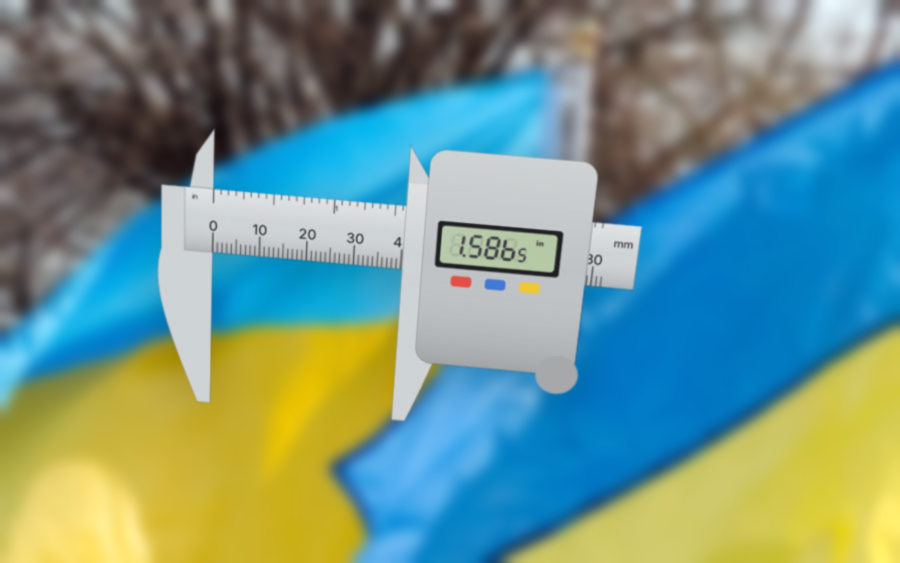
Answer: 1.5865 in
